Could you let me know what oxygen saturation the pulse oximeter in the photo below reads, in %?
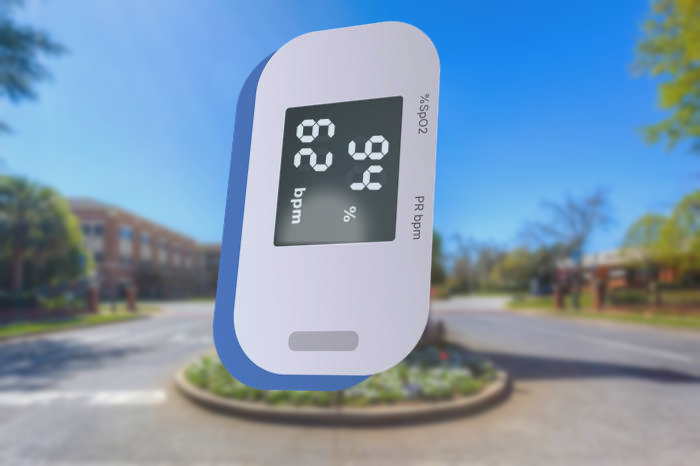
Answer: 94 %
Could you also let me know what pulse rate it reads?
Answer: 62 bpm
